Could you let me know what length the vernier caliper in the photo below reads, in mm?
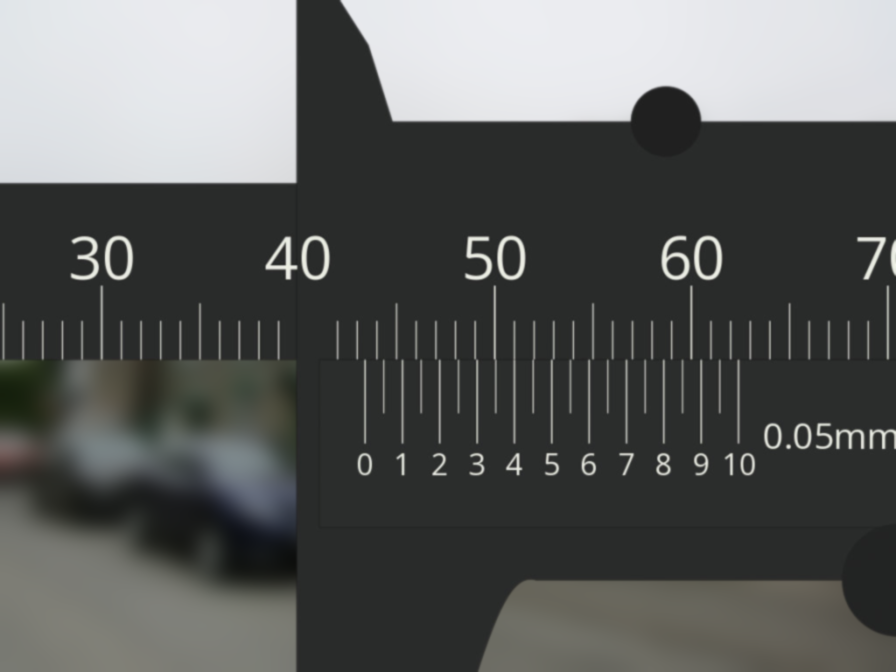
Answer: 43.4 mm
